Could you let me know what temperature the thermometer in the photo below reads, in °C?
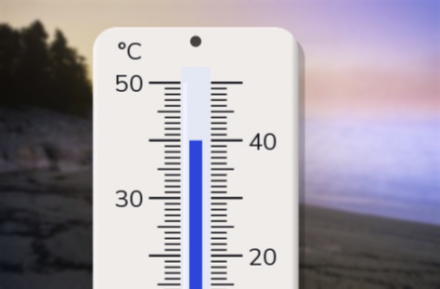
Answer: 40 °C
